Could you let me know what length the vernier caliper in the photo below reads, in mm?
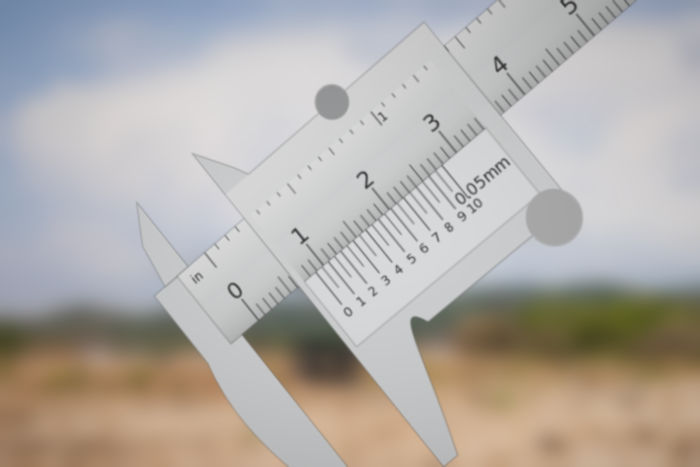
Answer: 8.8 mm
